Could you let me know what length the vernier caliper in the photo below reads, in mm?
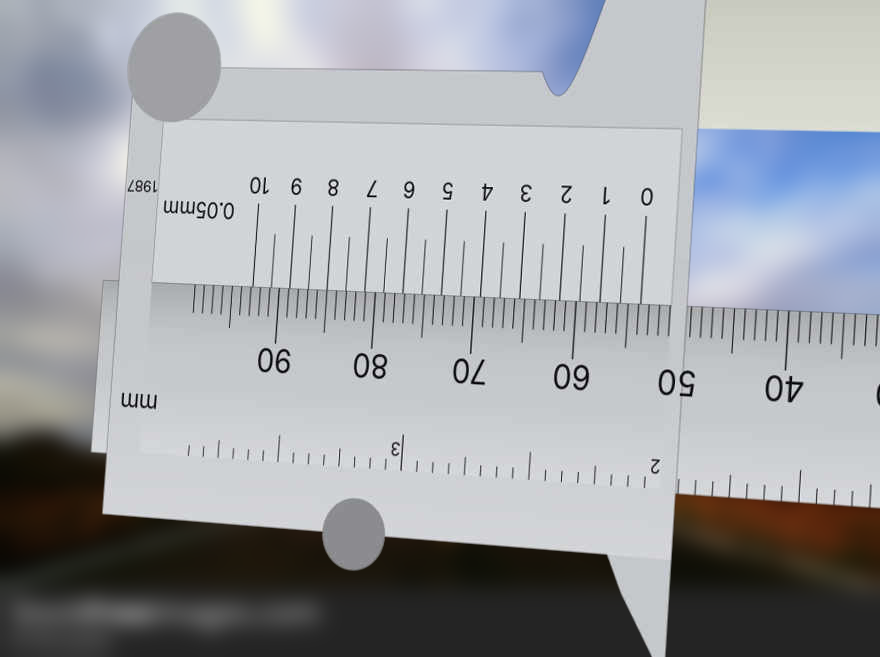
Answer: 53.8 mm
